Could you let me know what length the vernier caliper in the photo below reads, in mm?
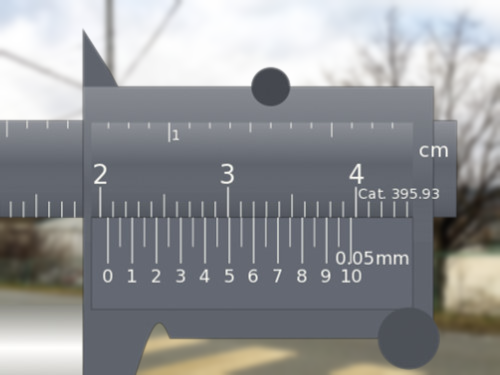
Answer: 20.6 mm
